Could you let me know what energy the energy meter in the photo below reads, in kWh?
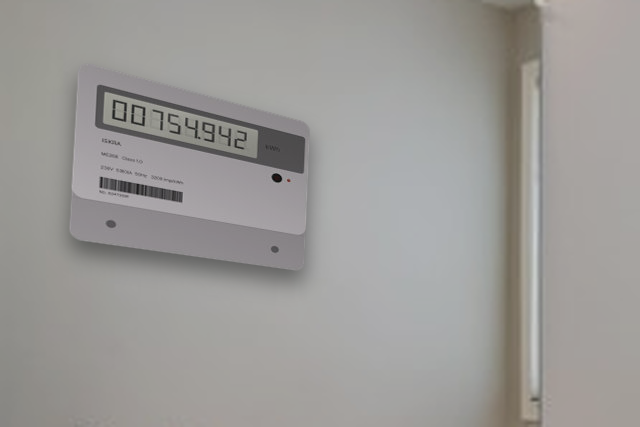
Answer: 754.942 kWh
